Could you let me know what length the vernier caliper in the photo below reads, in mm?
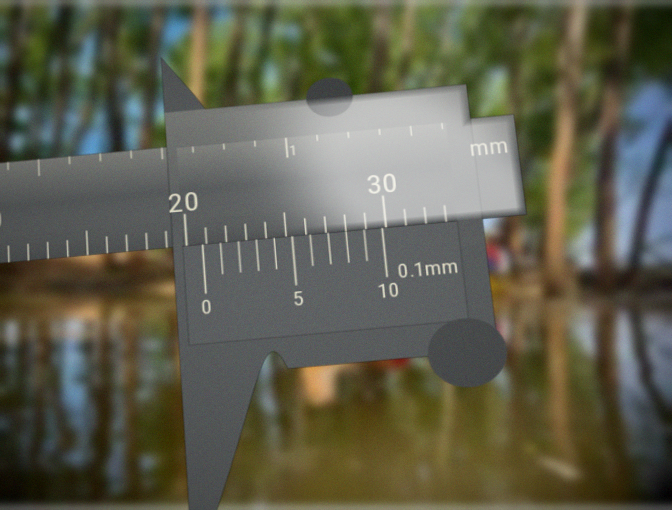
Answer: 20.8 mm
